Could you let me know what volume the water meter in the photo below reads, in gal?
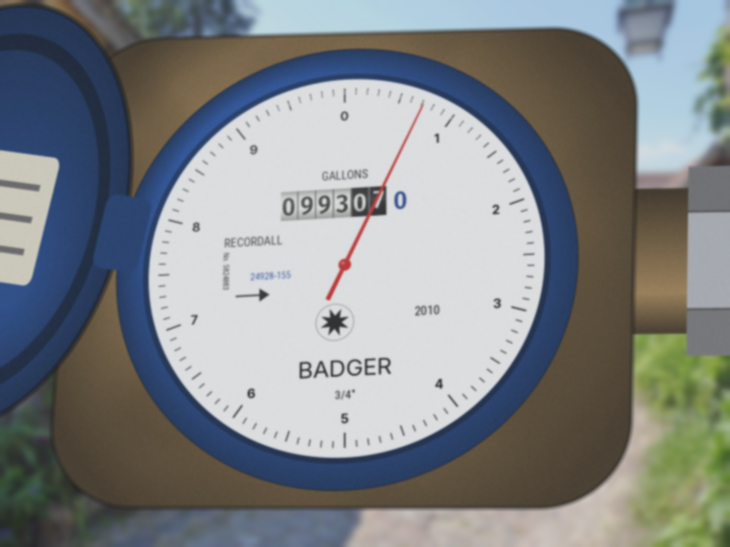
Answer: 993070.7 gal
